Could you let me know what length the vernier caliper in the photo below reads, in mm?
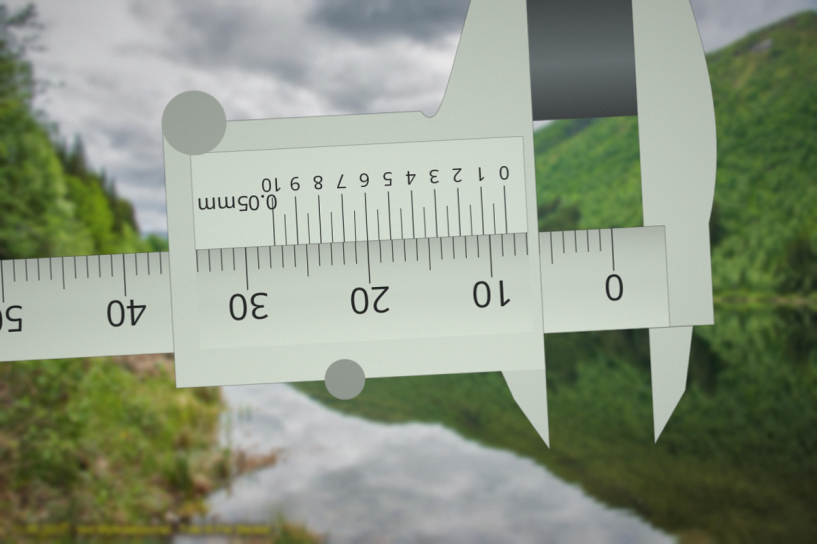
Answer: 8.6 mm
